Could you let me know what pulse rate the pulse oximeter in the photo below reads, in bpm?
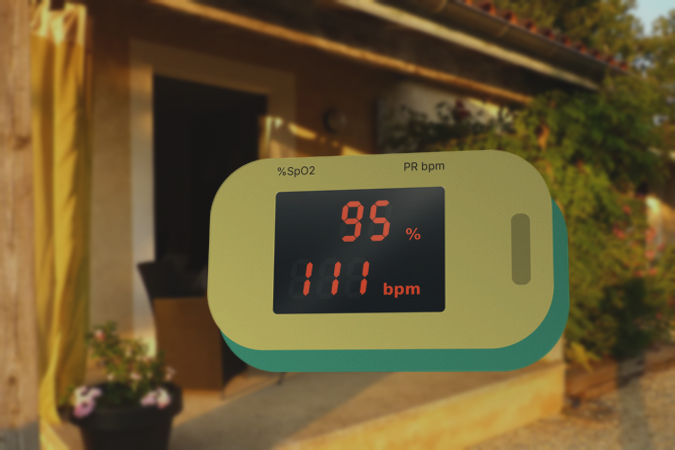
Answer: 111 bpm
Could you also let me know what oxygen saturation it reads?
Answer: 95 %
